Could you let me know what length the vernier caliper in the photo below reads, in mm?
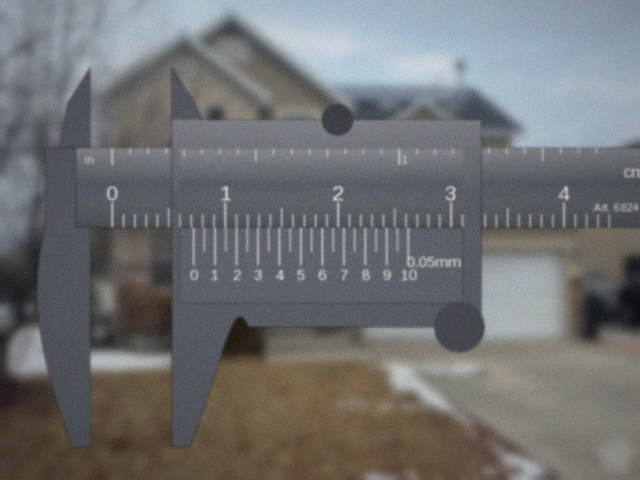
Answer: 7.2 mm
